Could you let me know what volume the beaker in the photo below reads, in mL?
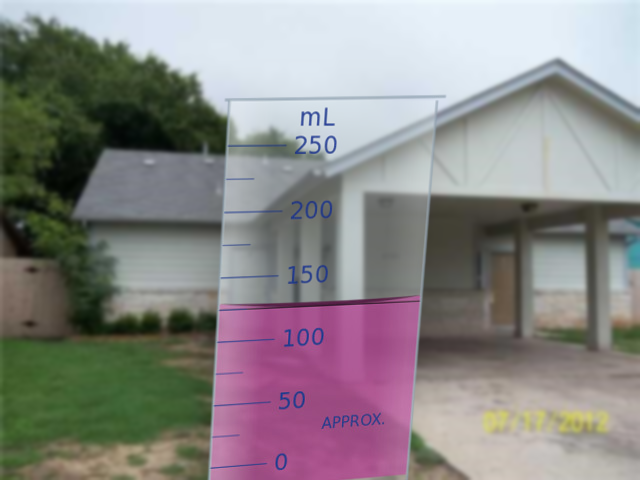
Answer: 125 mL
